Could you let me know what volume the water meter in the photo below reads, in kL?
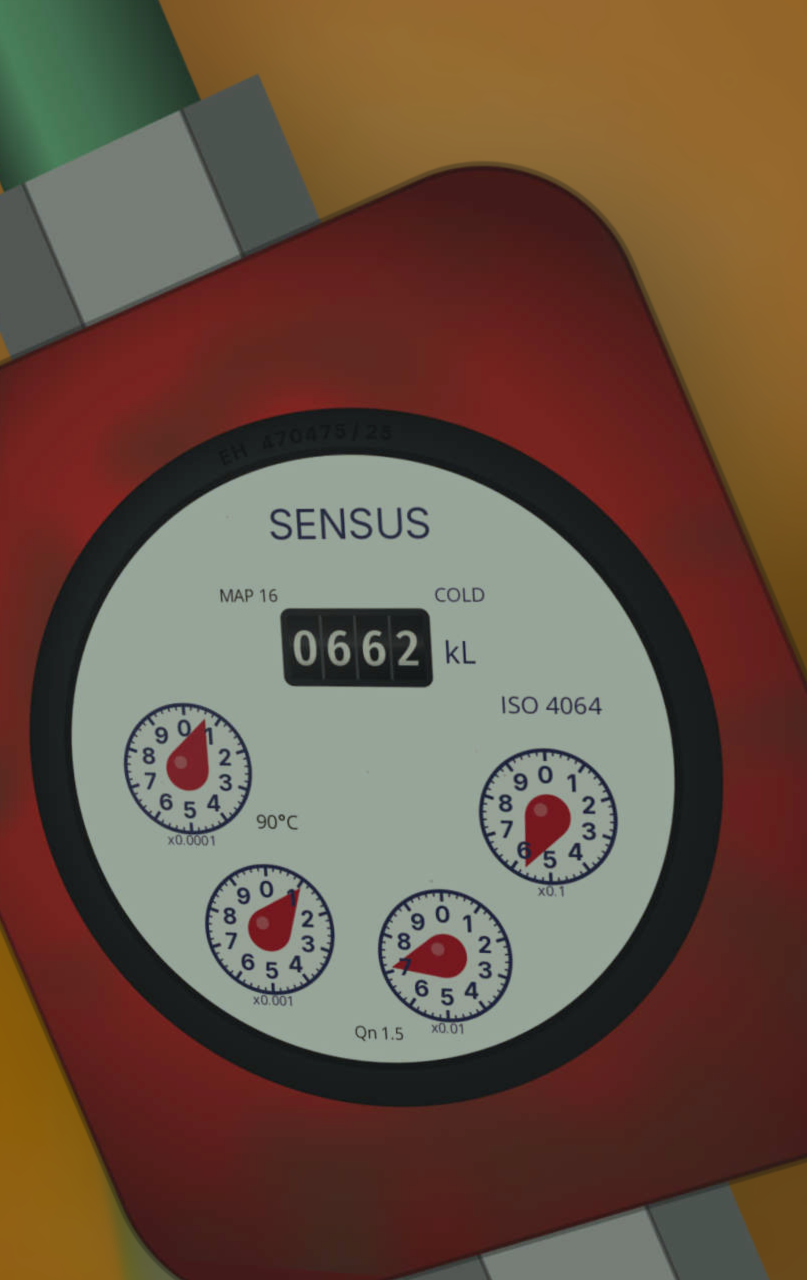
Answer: 662.5710 kL
